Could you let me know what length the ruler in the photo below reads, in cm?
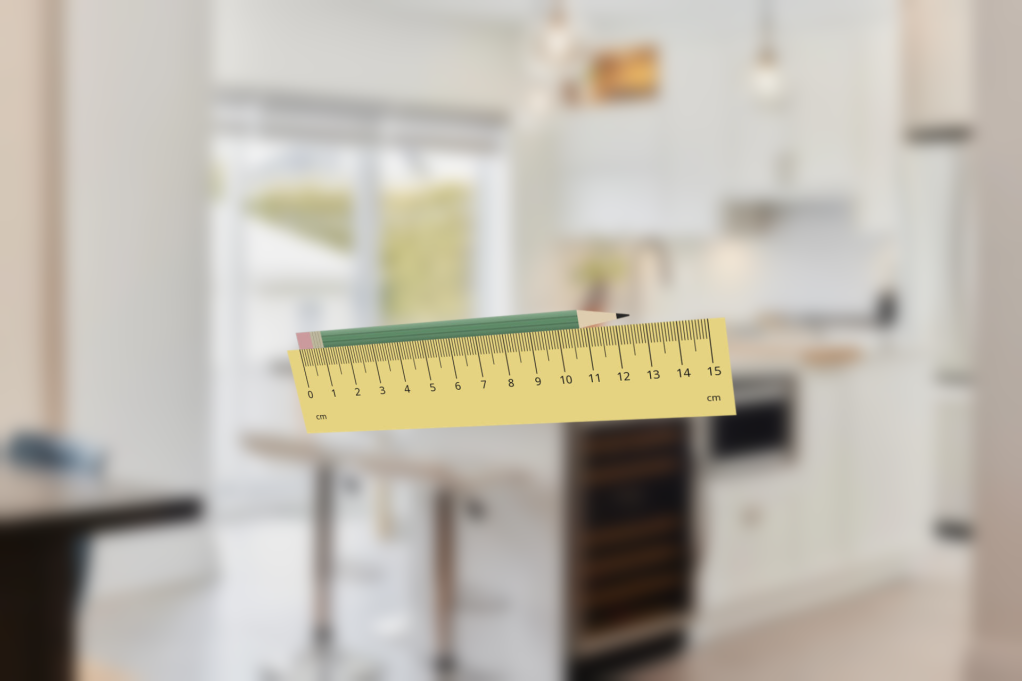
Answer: 12.5 cm
